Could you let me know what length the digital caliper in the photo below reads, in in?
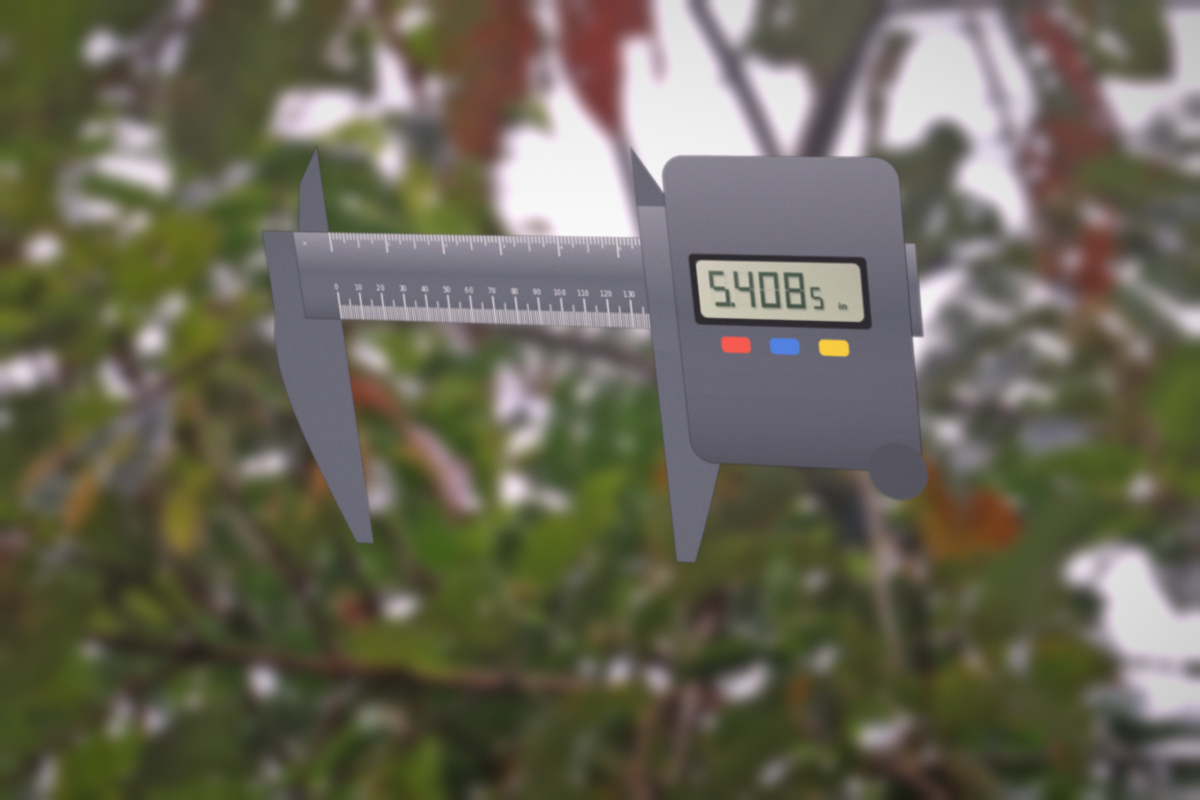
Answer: 5.4085 in
